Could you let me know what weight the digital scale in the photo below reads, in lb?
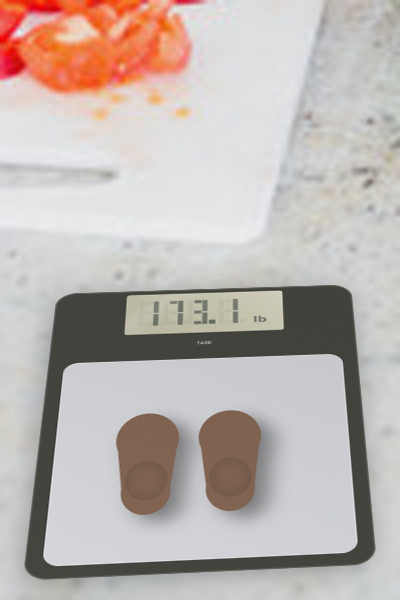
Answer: 173.1 lb
